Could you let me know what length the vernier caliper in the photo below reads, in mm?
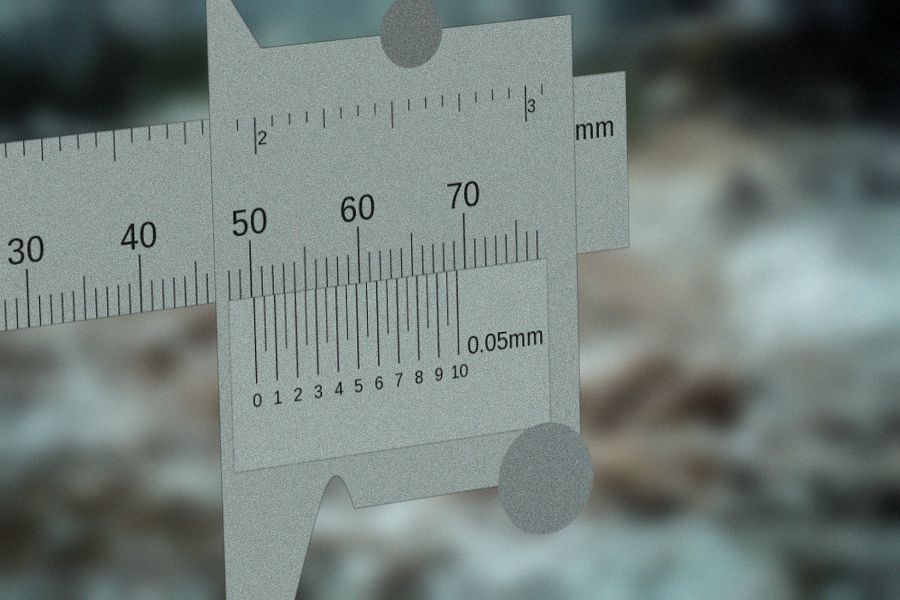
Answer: 50.2 mm
